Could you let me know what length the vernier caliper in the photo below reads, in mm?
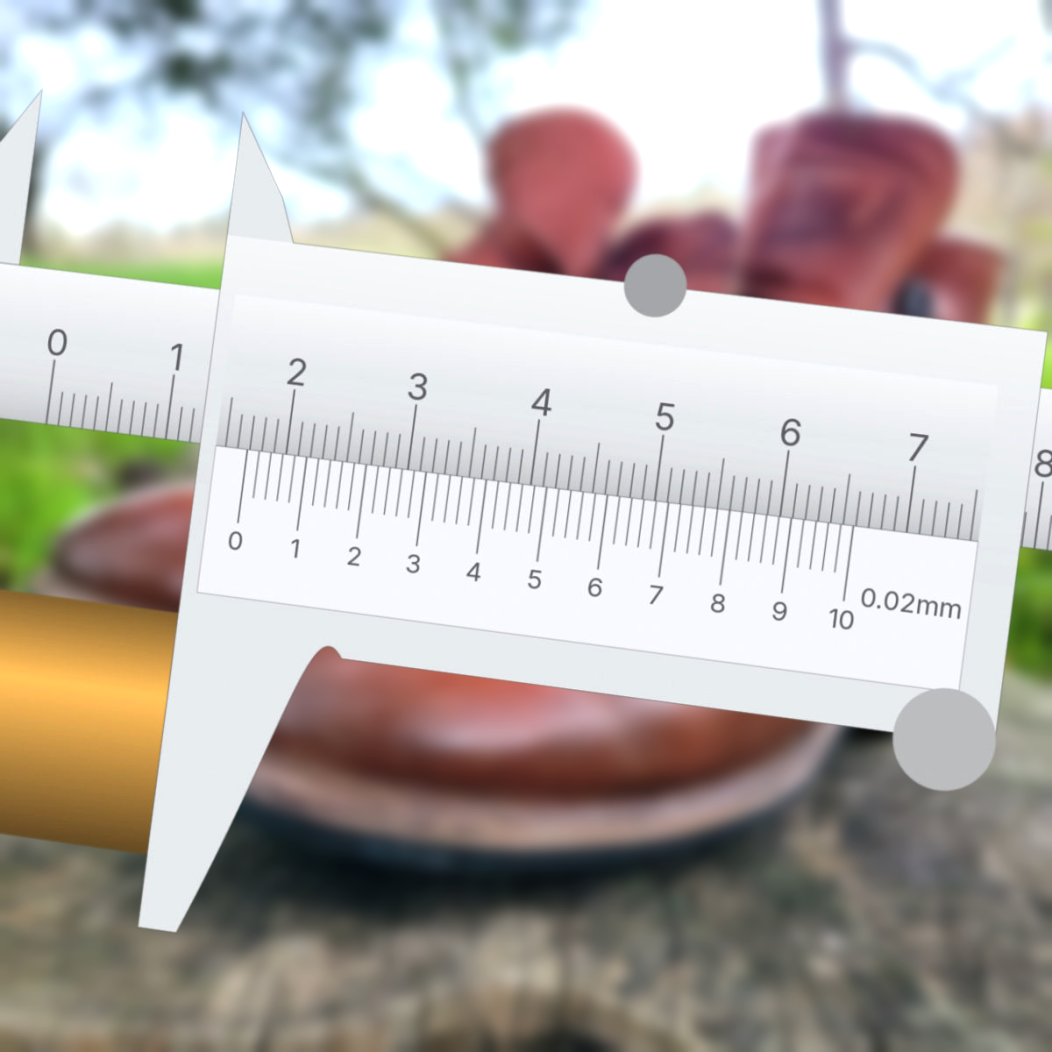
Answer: 16.8 mm
